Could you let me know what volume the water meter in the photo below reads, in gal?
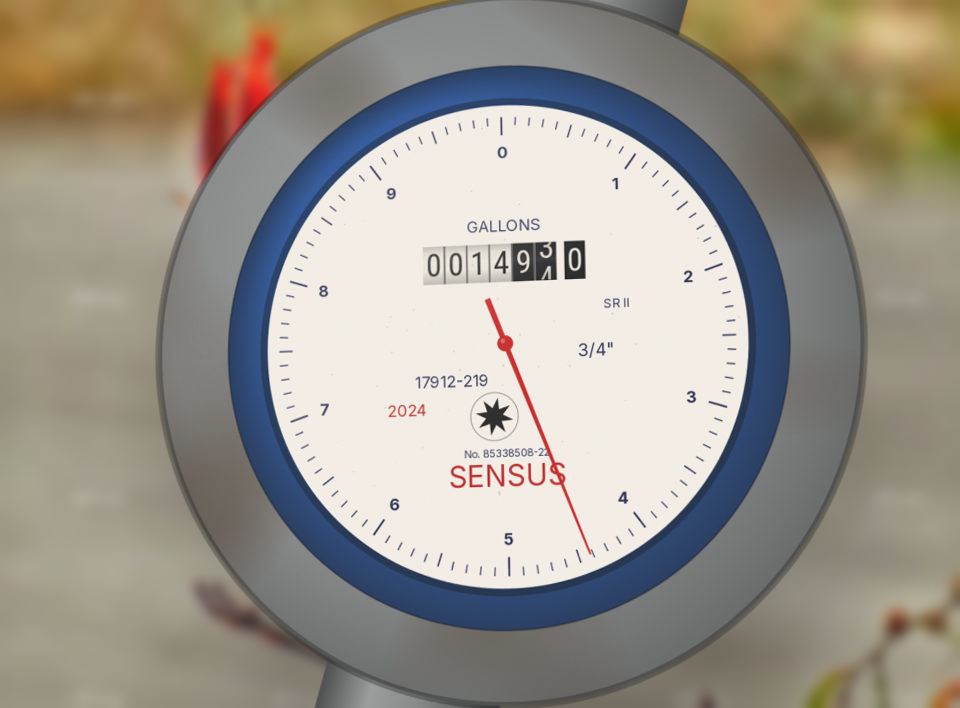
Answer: 14934.4 gal
